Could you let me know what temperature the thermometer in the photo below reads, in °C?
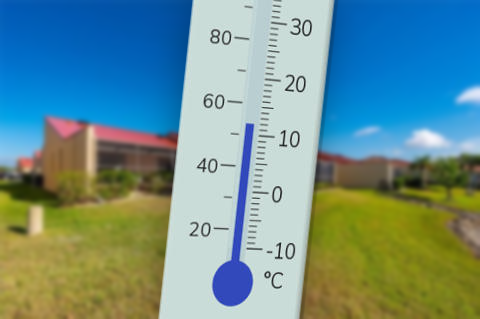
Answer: 12 °C
